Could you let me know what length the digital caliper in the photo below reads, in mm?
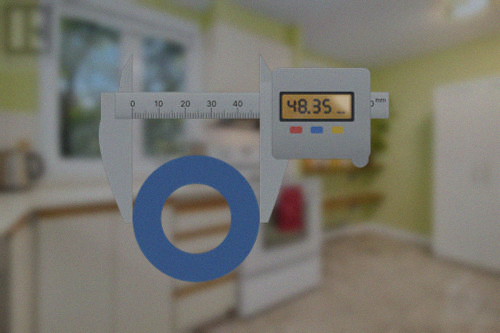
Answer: 48.35 mm
